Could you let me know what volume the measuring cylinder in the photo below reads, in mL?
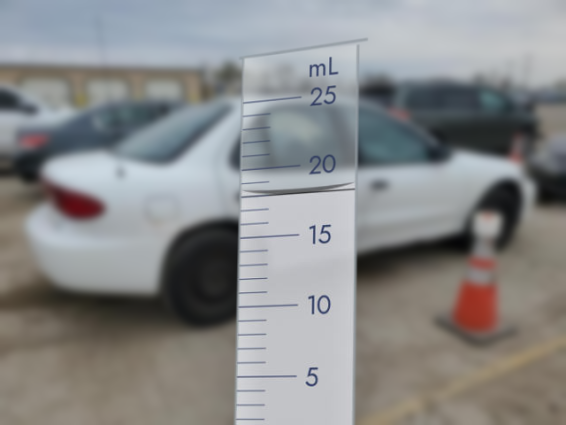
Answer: 18 mL
